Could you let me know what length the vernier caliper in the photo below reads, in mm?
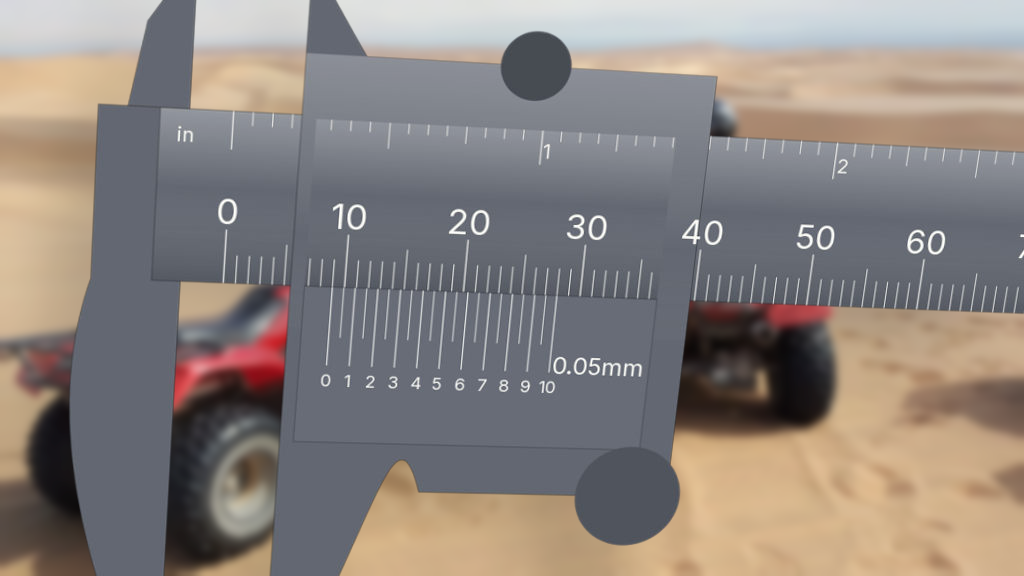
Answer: 9.0 mm
